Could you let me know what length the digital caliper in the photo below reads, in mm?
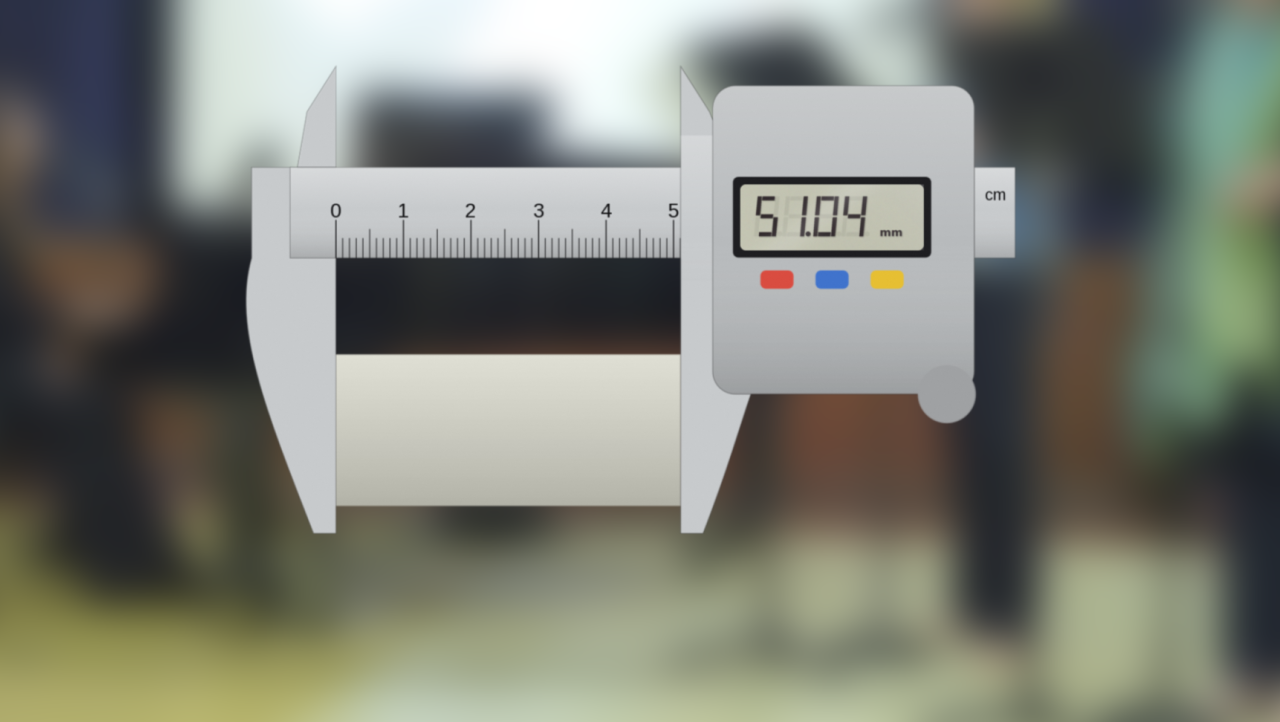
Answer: 51.04 mm
